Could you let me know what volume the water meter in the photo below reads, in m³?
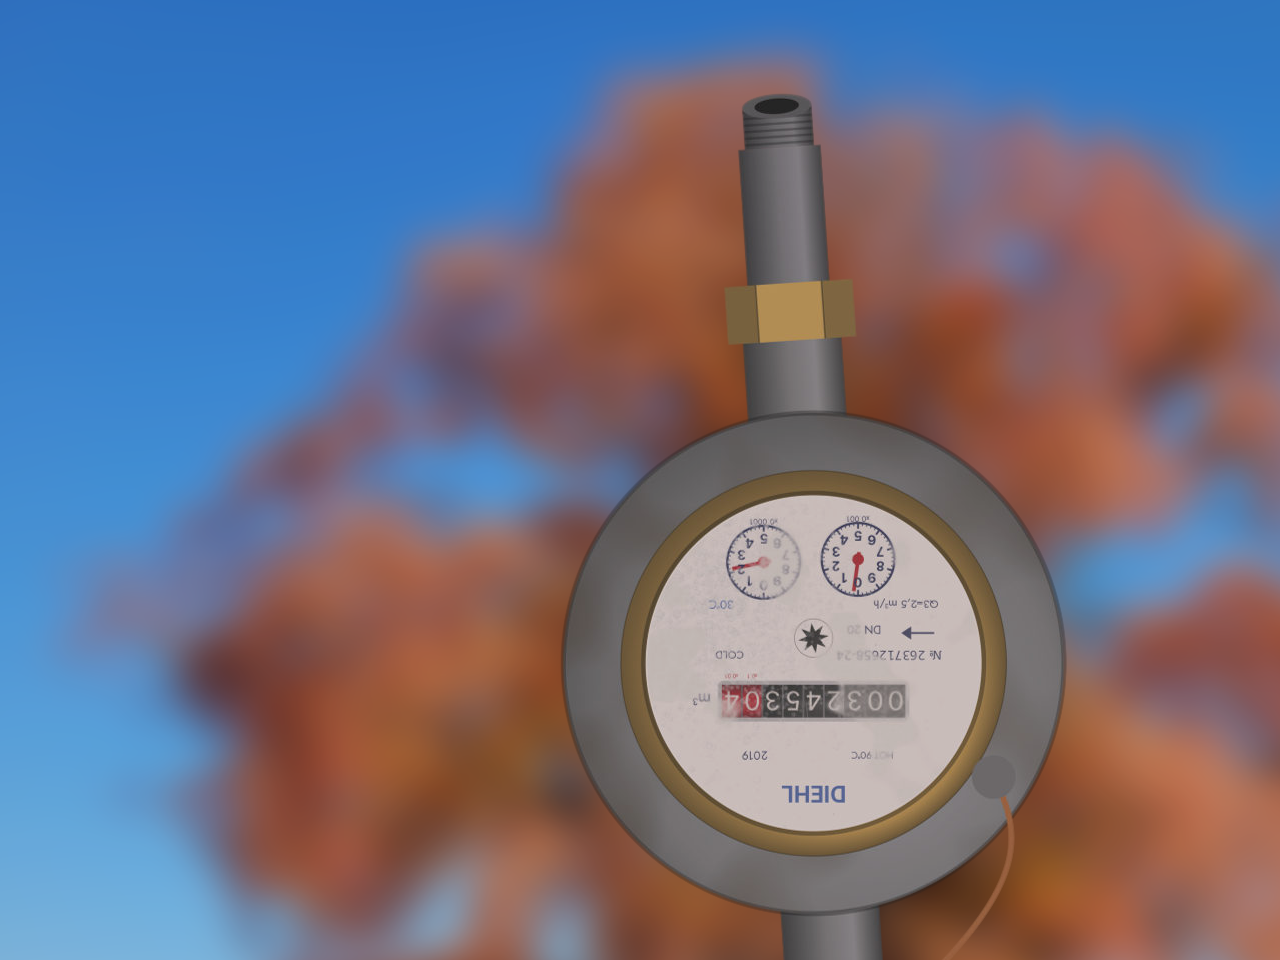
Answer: 32453.0402 m³
